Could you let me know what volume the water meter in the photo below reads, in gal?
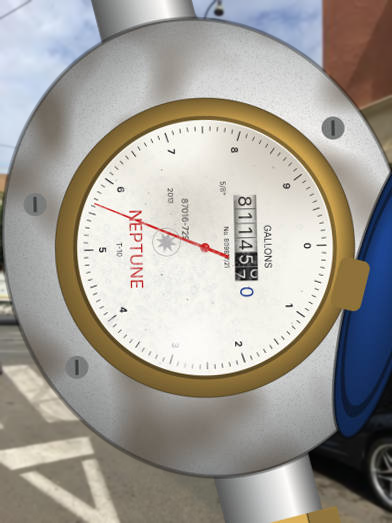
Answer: 8114565.6 gal
